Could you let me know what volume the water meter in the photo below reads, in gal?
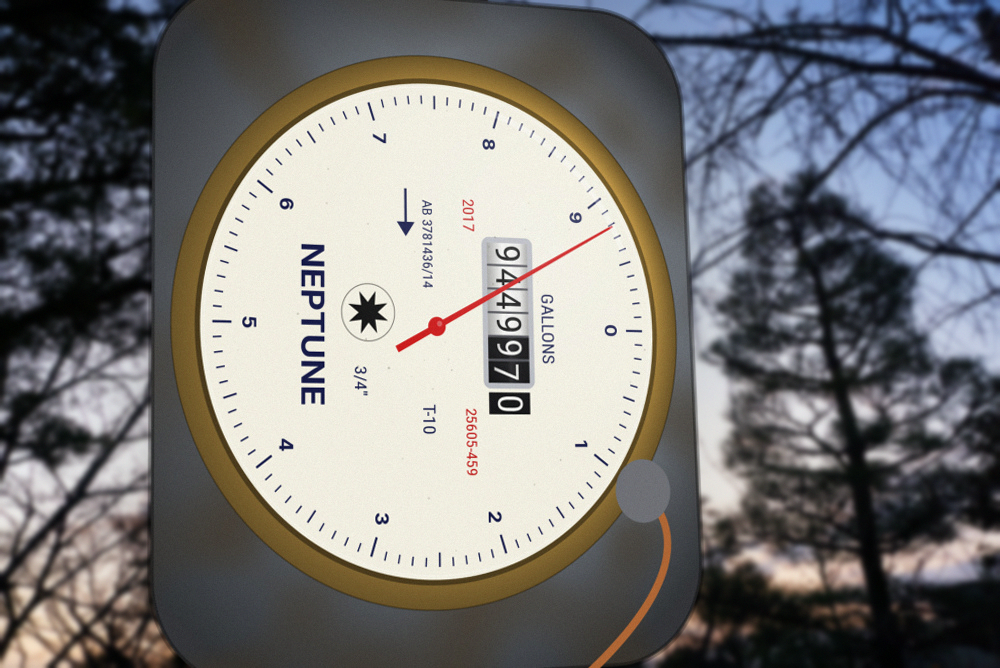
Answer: 9449969.2 gal
